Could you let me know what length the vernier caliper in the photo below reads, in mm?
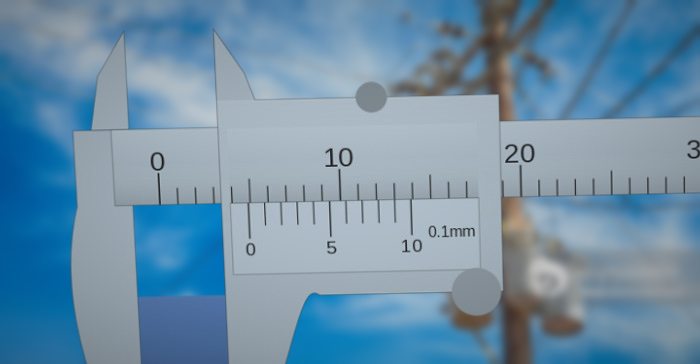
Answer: 4.9 mm
